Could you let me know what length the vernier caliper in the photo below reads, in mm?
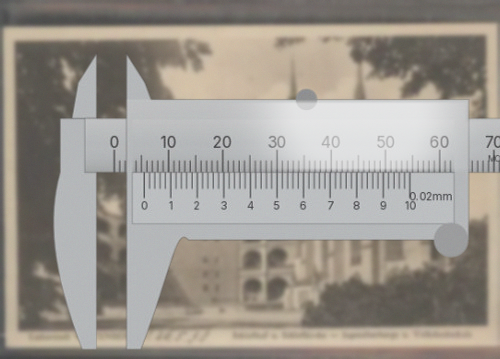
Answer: 5.5 mm
